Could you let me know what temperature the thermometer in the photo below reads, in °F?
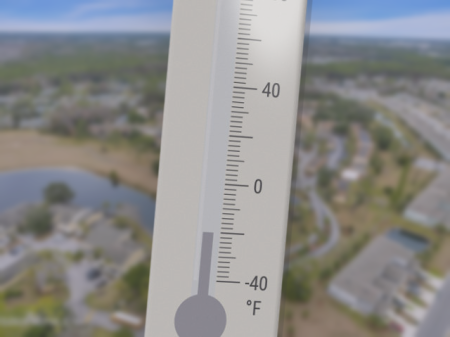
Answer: -20 °F
